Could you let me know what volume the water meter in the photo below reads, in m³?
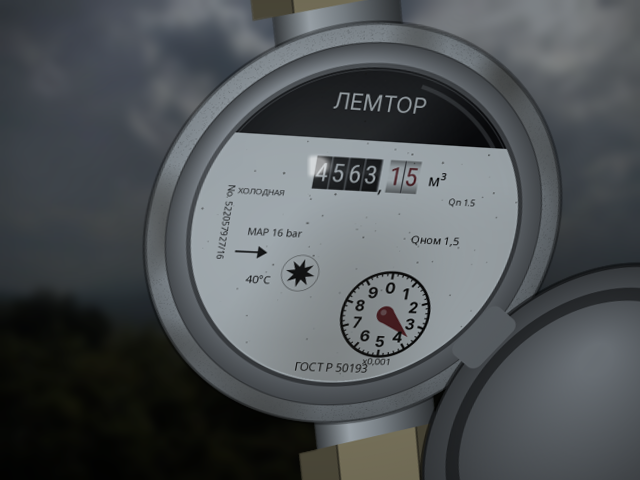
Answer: 4563.153 m³
